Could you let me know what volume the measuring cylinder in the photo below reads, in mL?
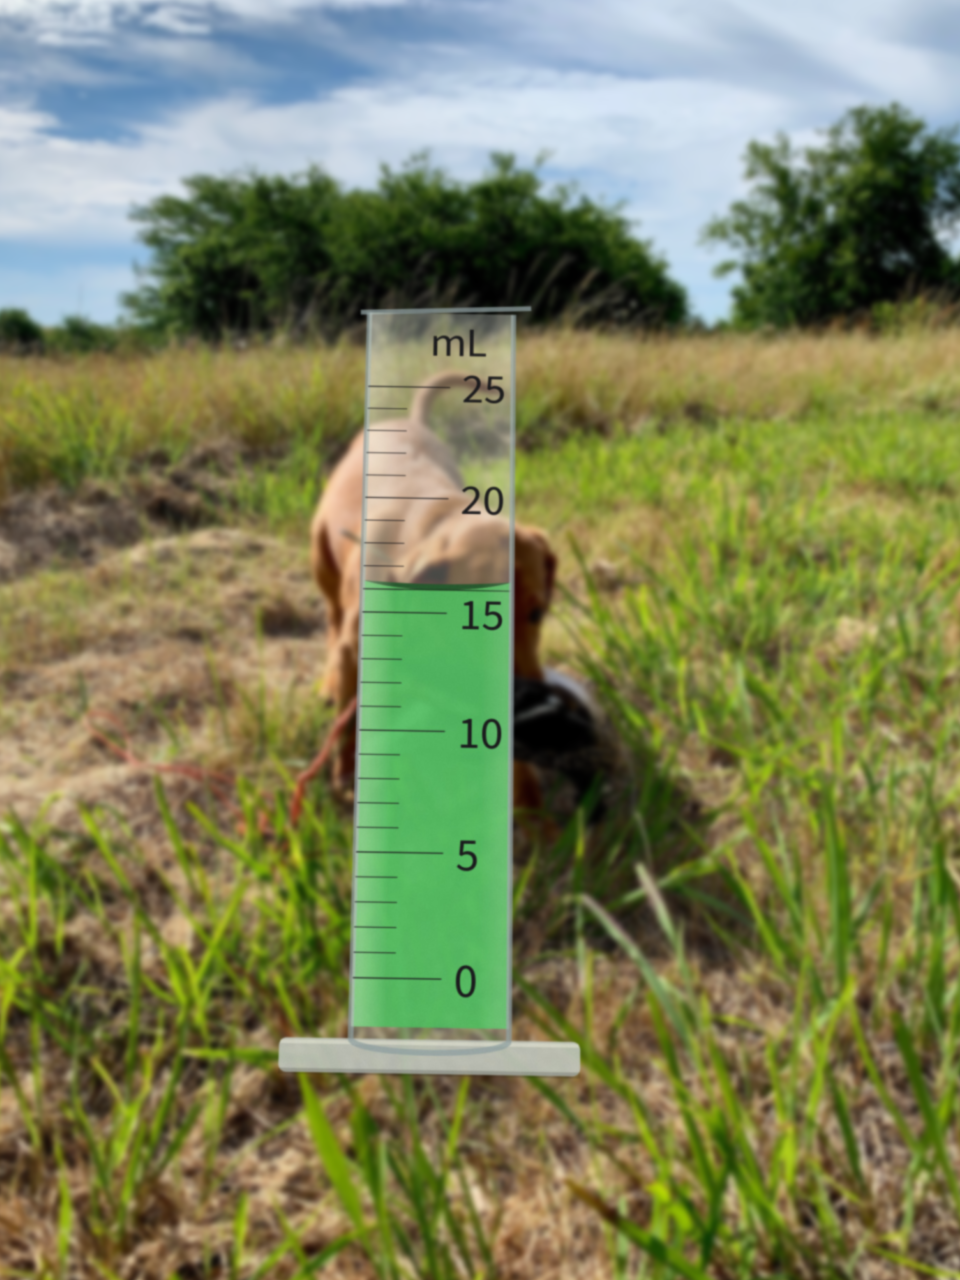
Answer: 16 mL
